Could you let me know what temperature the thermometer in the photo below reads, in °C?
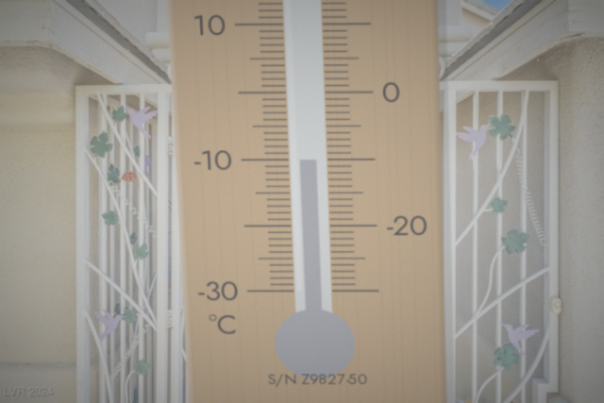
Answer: -10 °C
